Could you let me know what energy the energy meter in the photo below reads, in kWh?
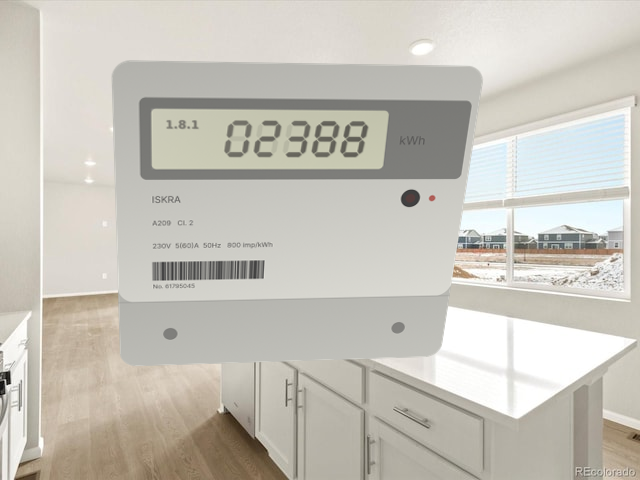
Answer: 2388 kWh
